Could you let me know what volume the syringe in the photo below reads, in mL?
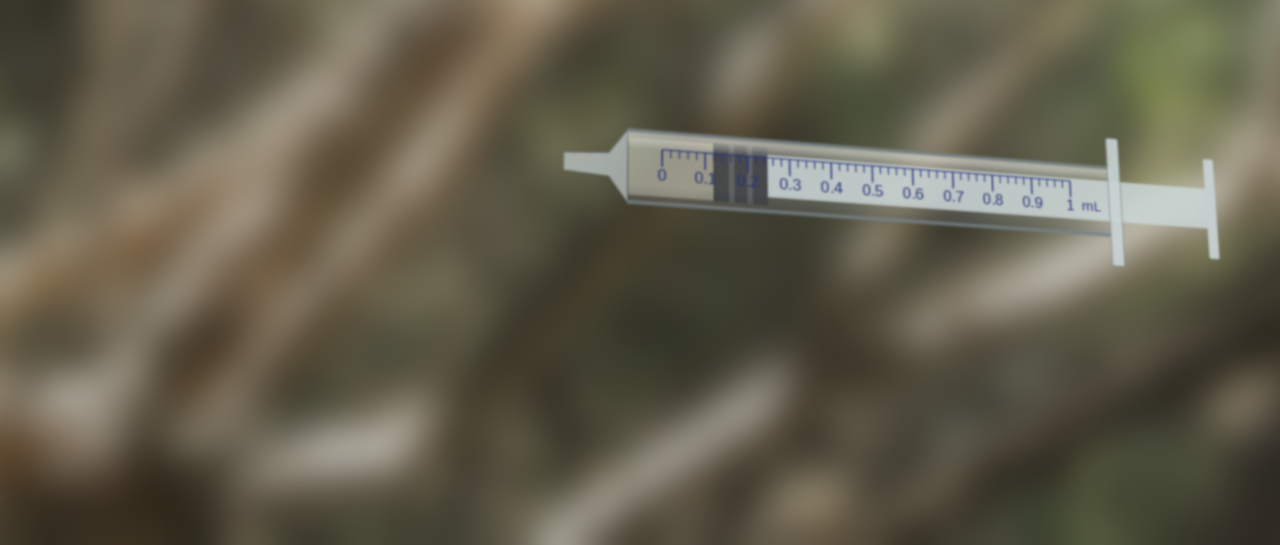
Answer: 0.12 mL
